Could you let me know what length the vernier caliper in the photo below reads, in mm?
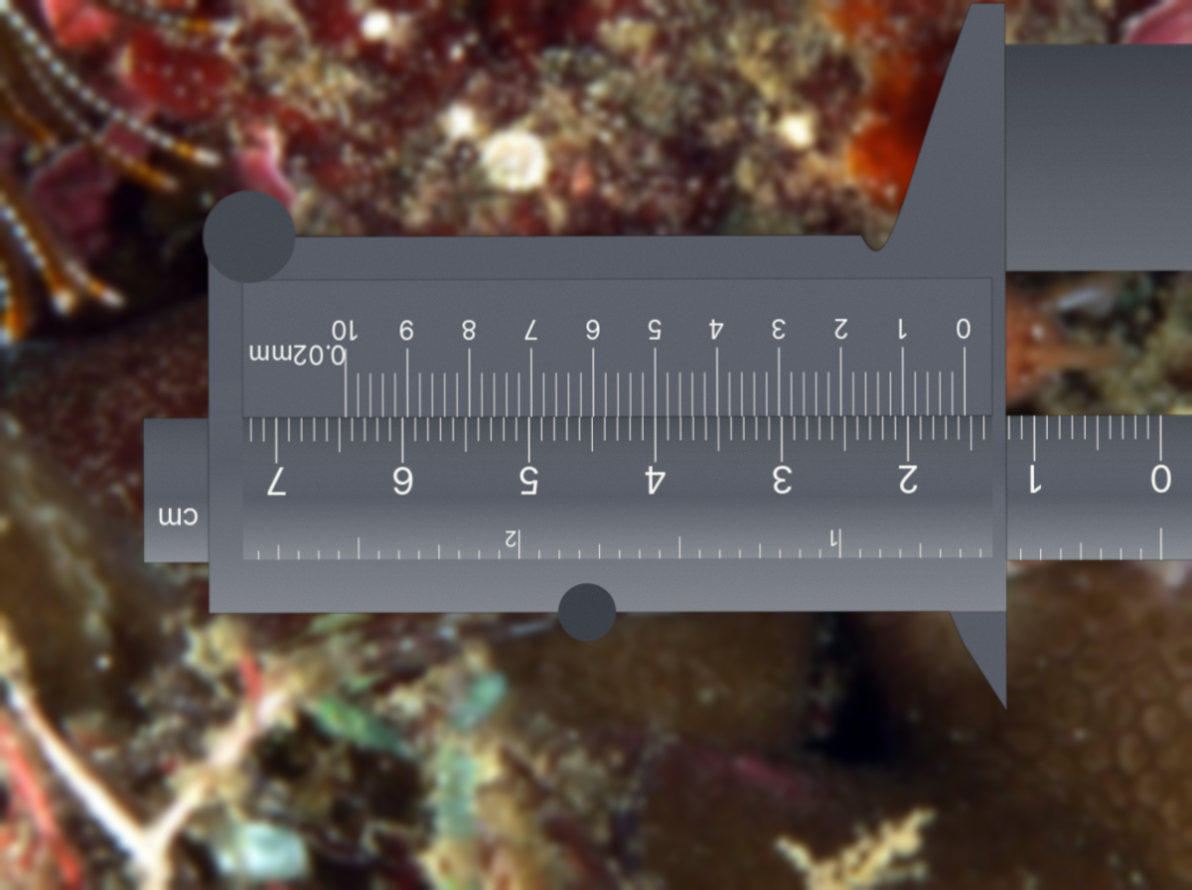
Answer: 15.5 mm
